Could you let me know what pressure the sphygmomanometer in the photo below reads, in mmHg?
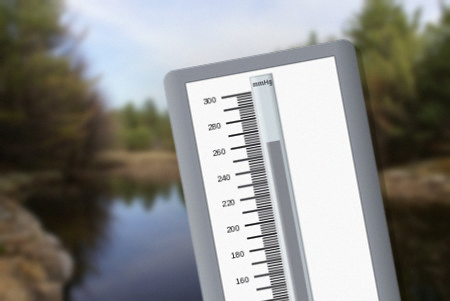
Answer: 260 mmHg
